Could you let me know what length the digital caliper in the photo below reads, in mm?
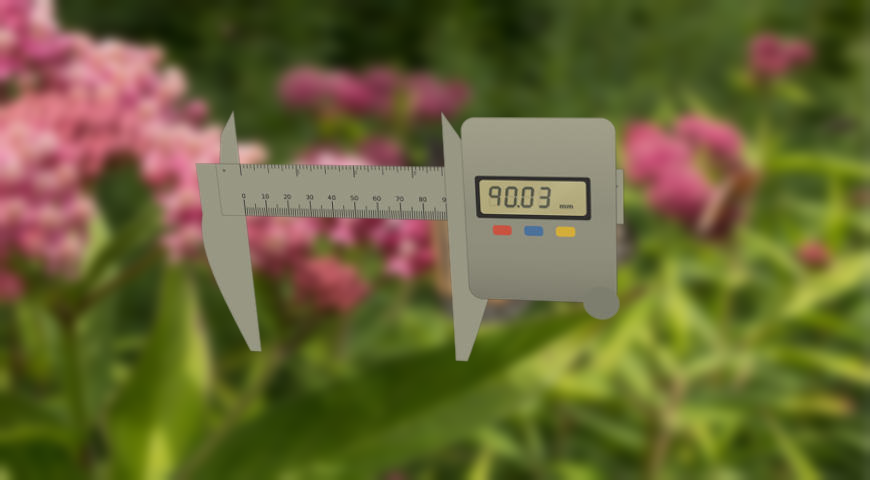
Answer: 90.03 mm
